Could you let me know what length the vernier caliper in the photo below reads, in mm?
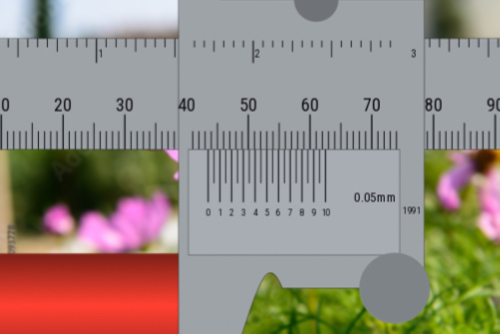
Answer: 43.5 mm
